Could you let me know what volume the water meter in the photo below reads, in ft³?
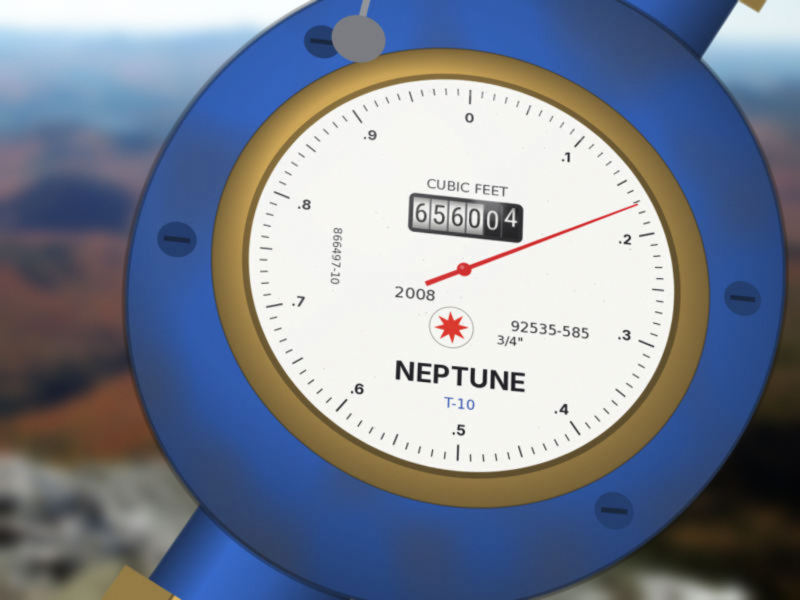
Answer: 656004.17 ft³
